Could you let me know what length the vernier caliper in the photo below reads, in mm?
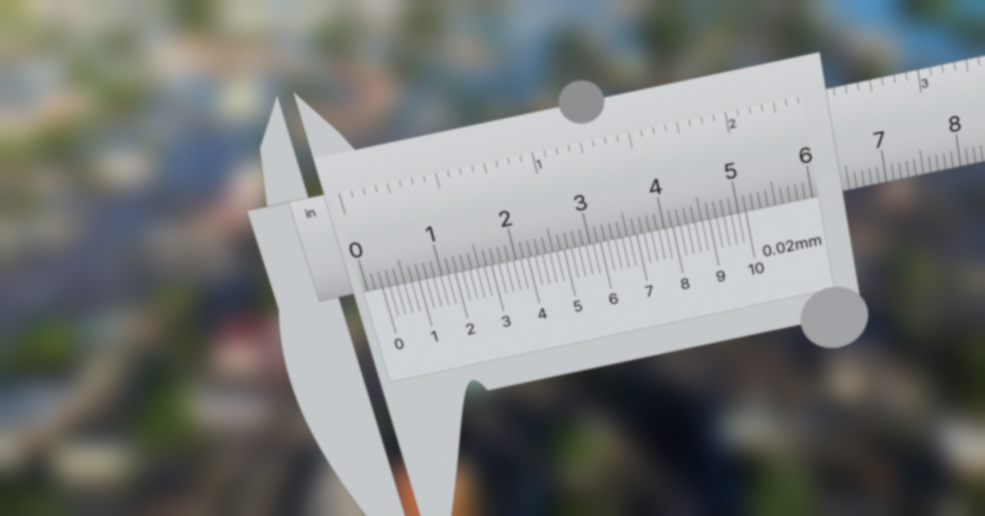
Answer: 2.0 mm
